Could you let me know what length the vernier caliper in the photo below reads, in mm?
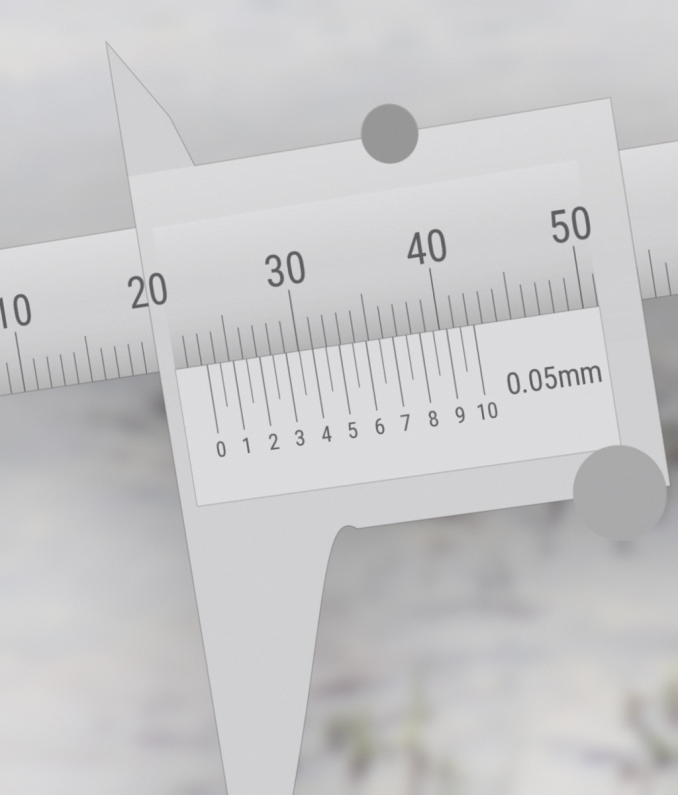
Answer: 23.4 mm
